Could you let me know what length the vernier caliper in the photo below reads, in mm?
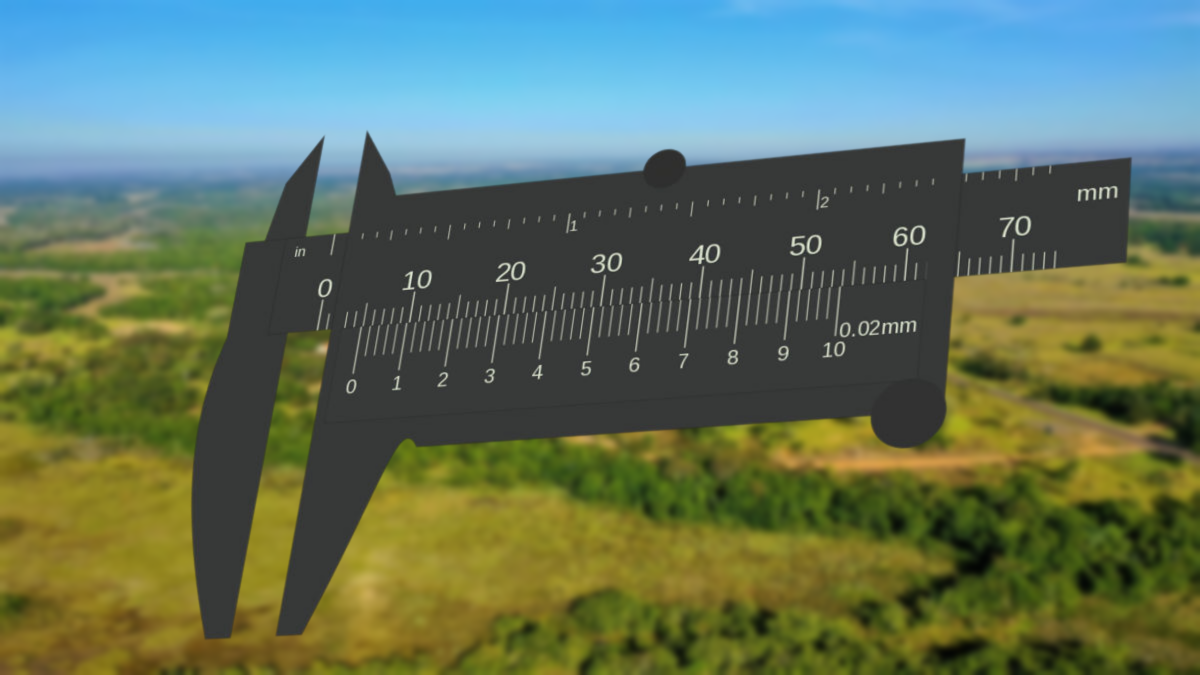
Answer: 4.8 mm
